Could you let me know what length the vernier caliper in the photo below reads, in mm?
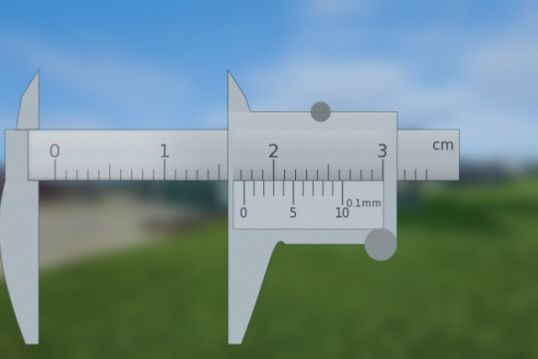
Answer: 17.3 mm
